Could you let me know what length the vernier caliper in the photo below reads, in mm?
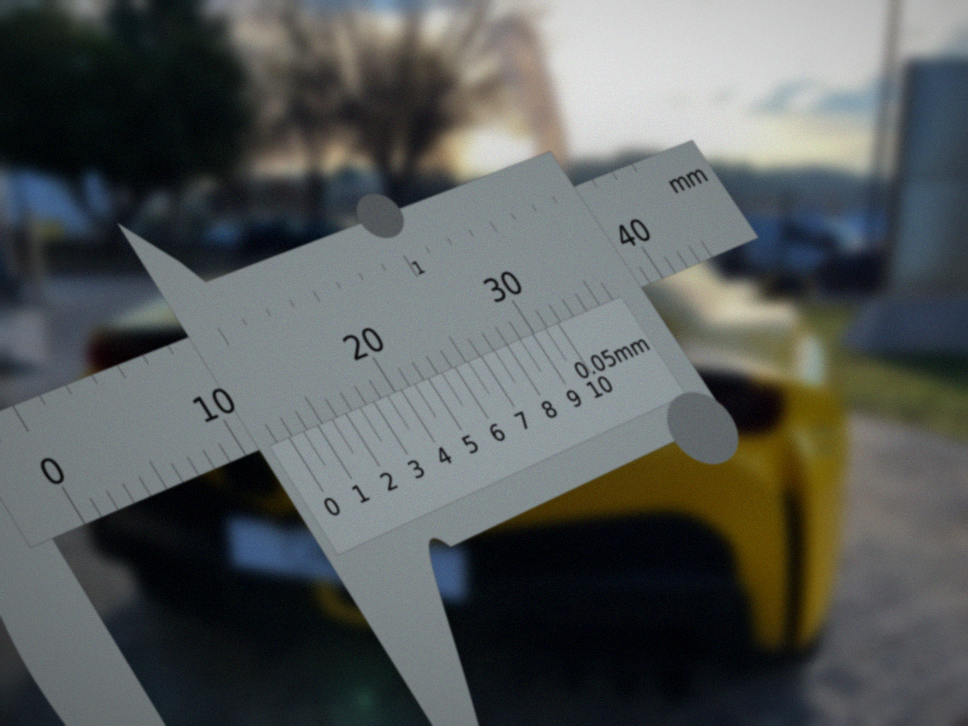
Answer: 12.8 mm
